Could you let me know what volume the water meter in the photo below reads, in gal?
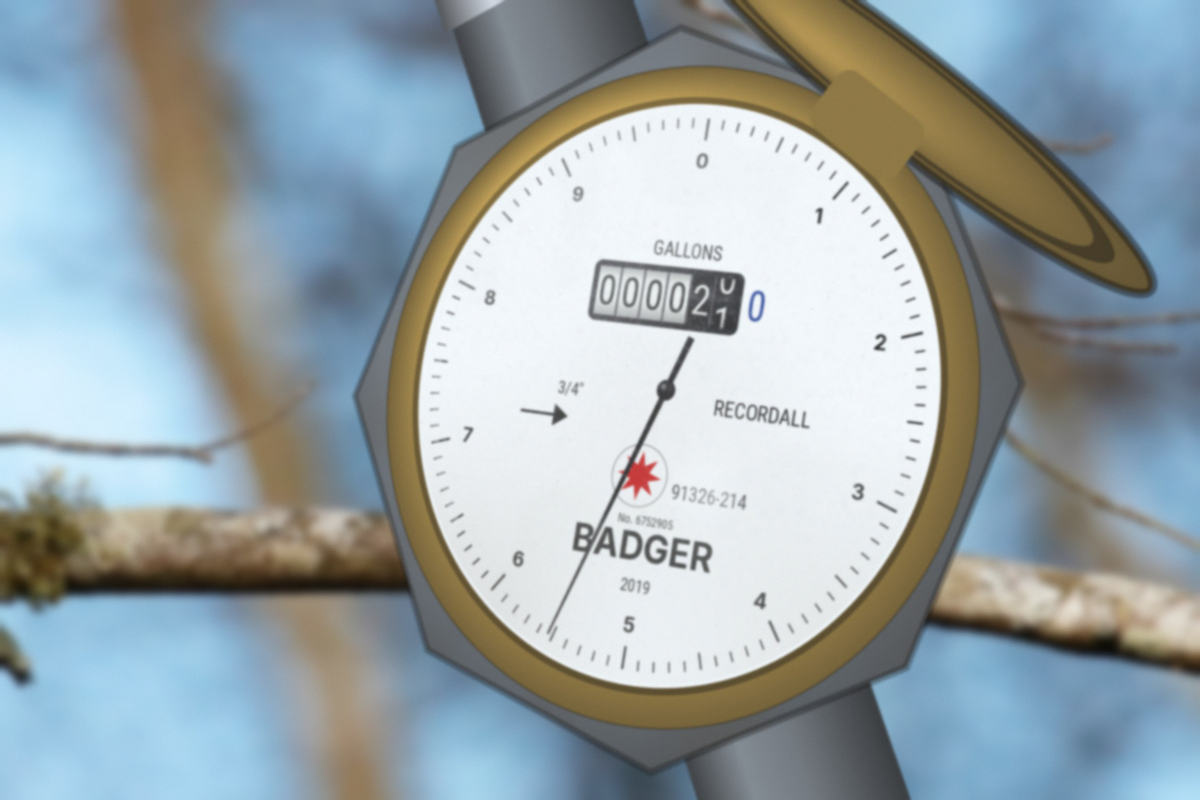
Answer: 205.5 gal
